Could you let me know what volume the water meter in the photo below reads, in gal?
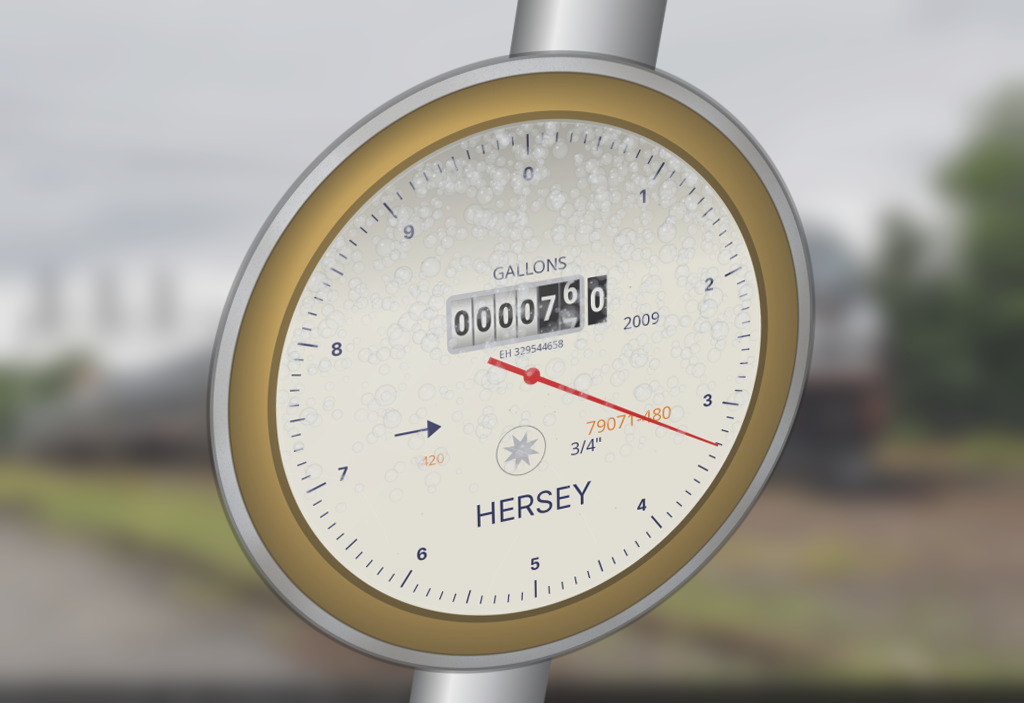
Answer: 763.3 gal
